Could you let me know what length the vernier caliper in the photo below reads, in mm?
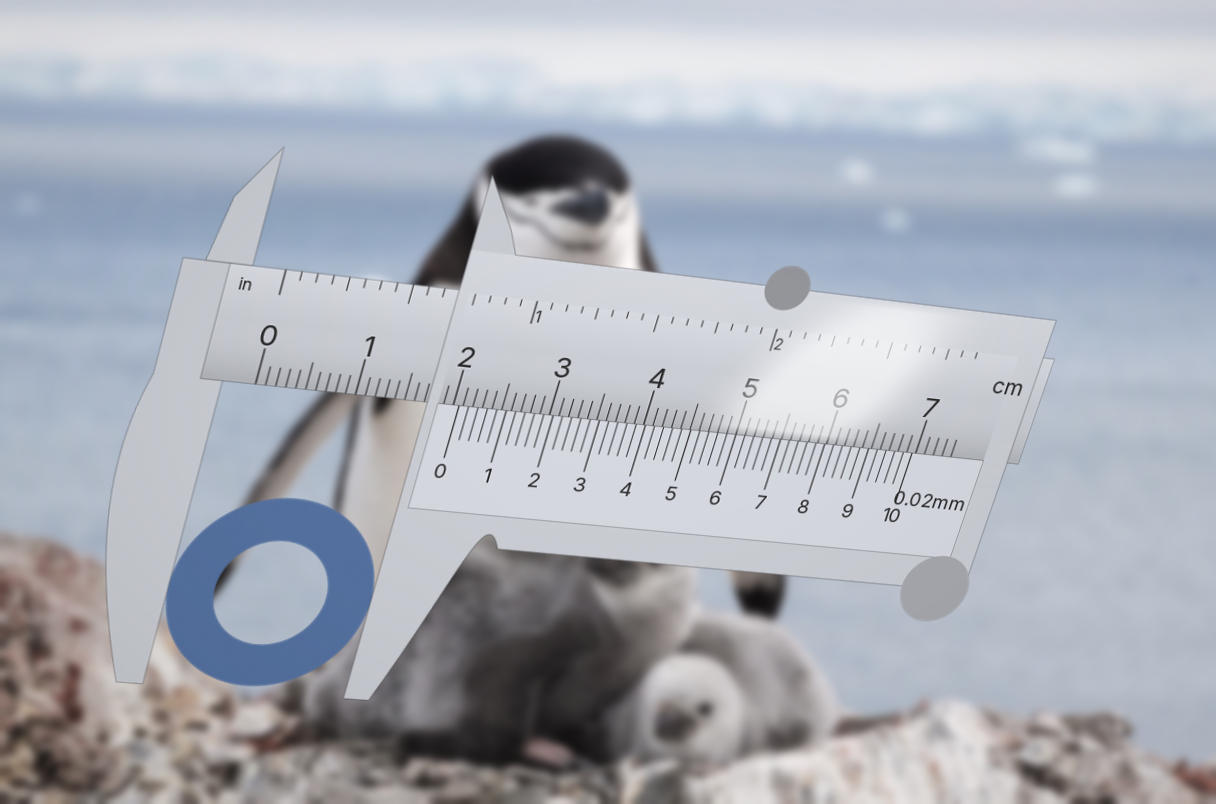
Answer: 20.6 mm
